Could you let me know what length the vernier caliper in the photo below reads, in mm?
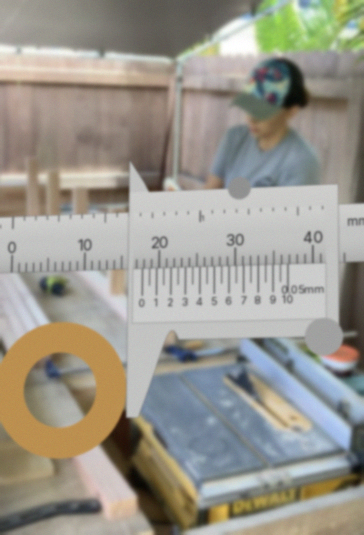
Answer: 17.8 mm
